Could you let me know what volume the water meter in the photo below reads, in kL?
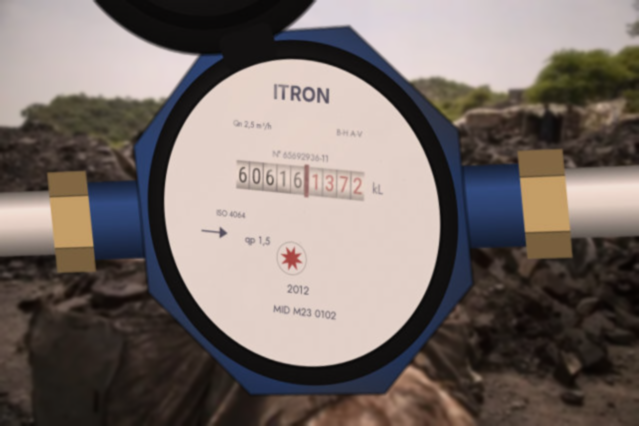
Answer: 60616.1372 kL
